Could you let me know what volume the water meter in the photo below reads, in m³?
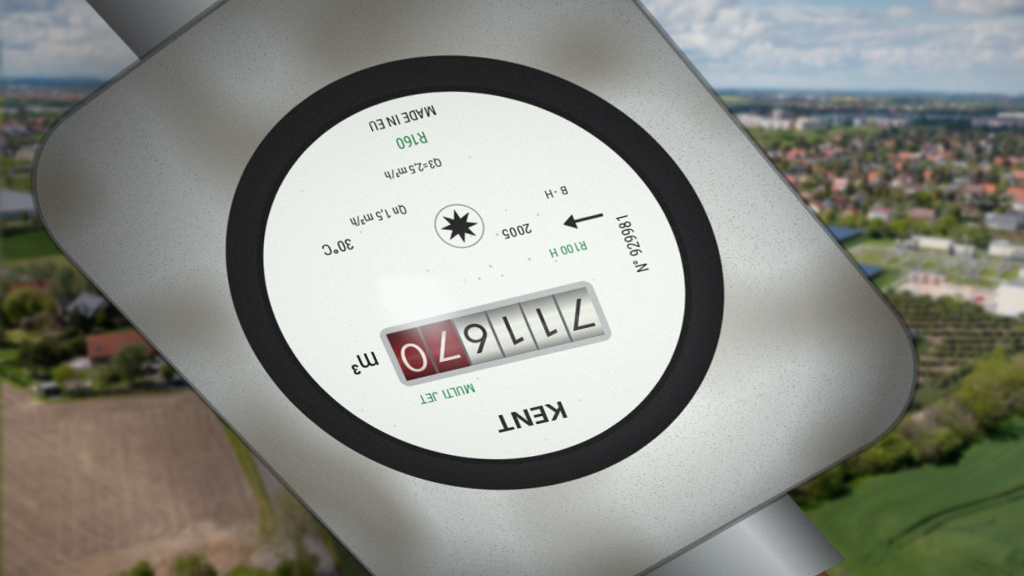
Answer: 7116.70 m³
